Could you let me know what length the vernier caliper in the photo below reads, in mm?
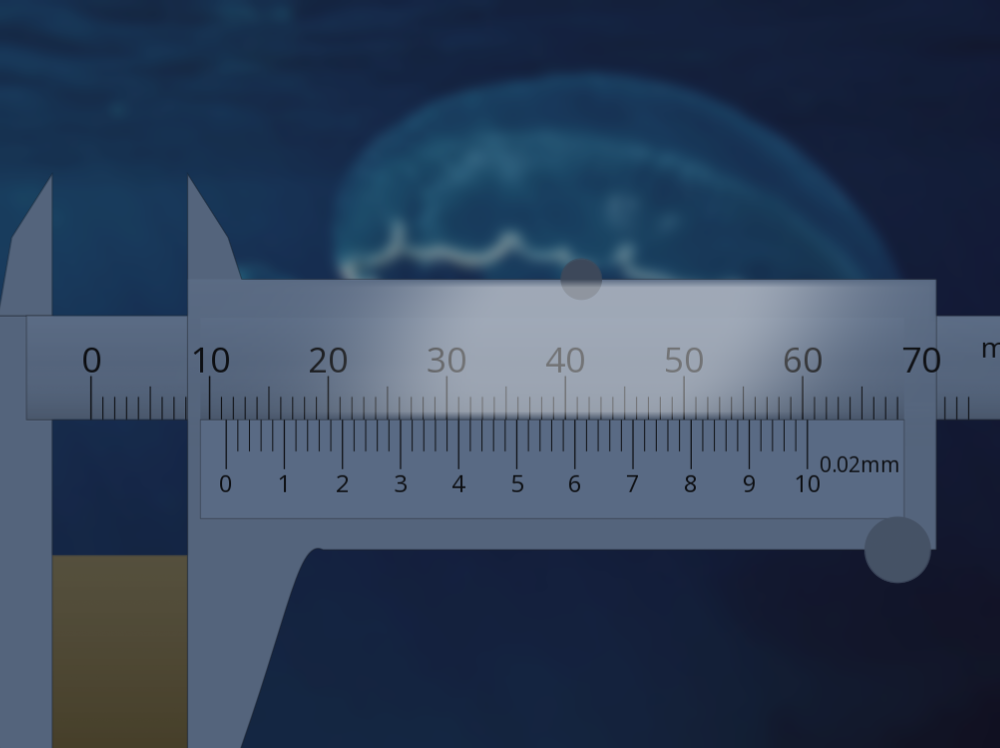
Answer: 11.4 mm
